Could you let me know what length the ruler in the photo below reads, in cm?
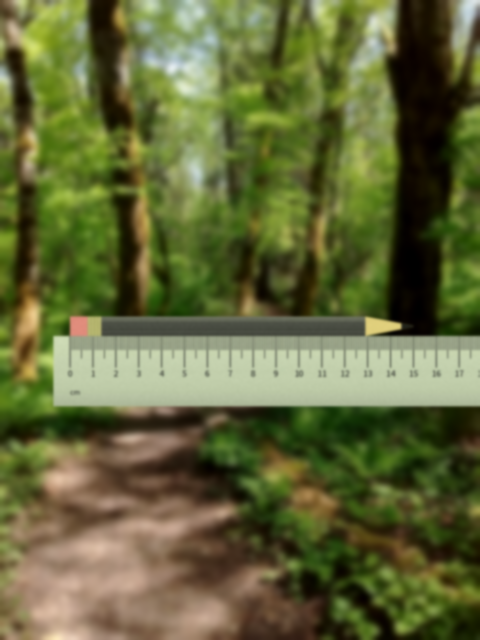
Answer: 15 cm
